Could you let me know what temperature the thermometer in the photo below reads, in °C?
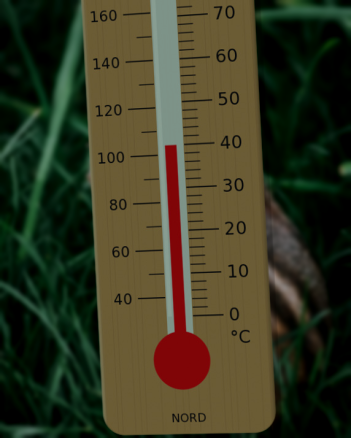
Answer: 40 °C
